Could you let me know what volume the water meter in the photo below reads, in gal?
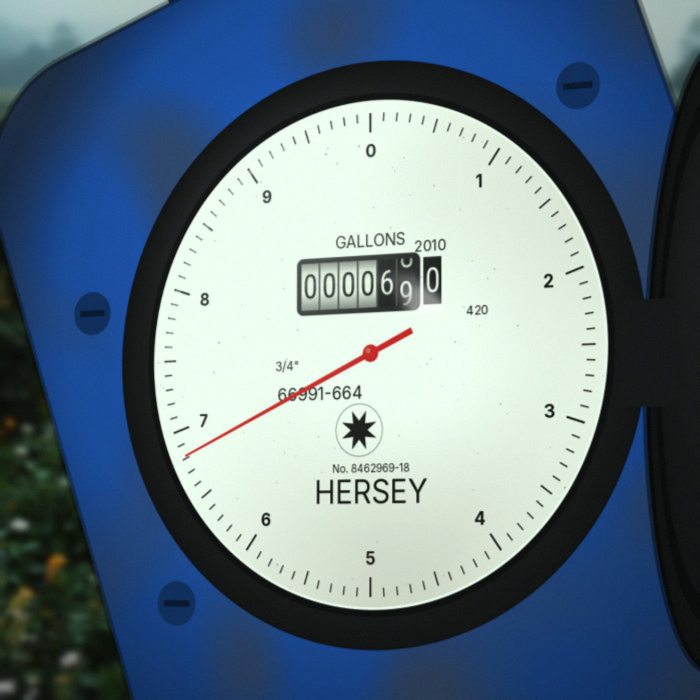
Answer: 686.8 gal
